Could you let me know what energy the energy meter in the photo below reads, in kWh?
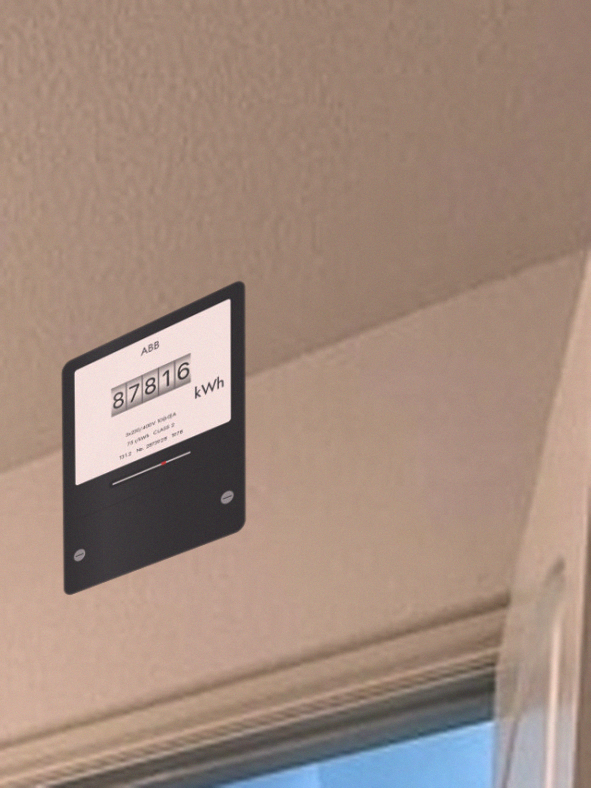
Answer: 87816 kWh
